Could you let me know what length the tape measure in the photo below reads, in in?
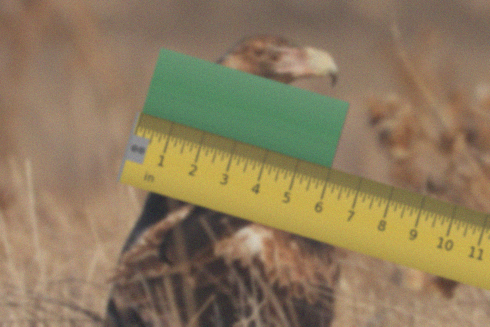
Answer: 6 in
